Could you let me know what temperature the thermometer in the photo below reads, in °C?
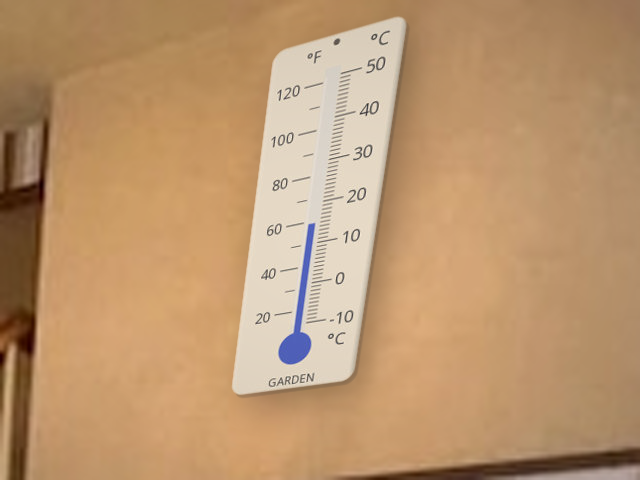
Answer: 15 °C
